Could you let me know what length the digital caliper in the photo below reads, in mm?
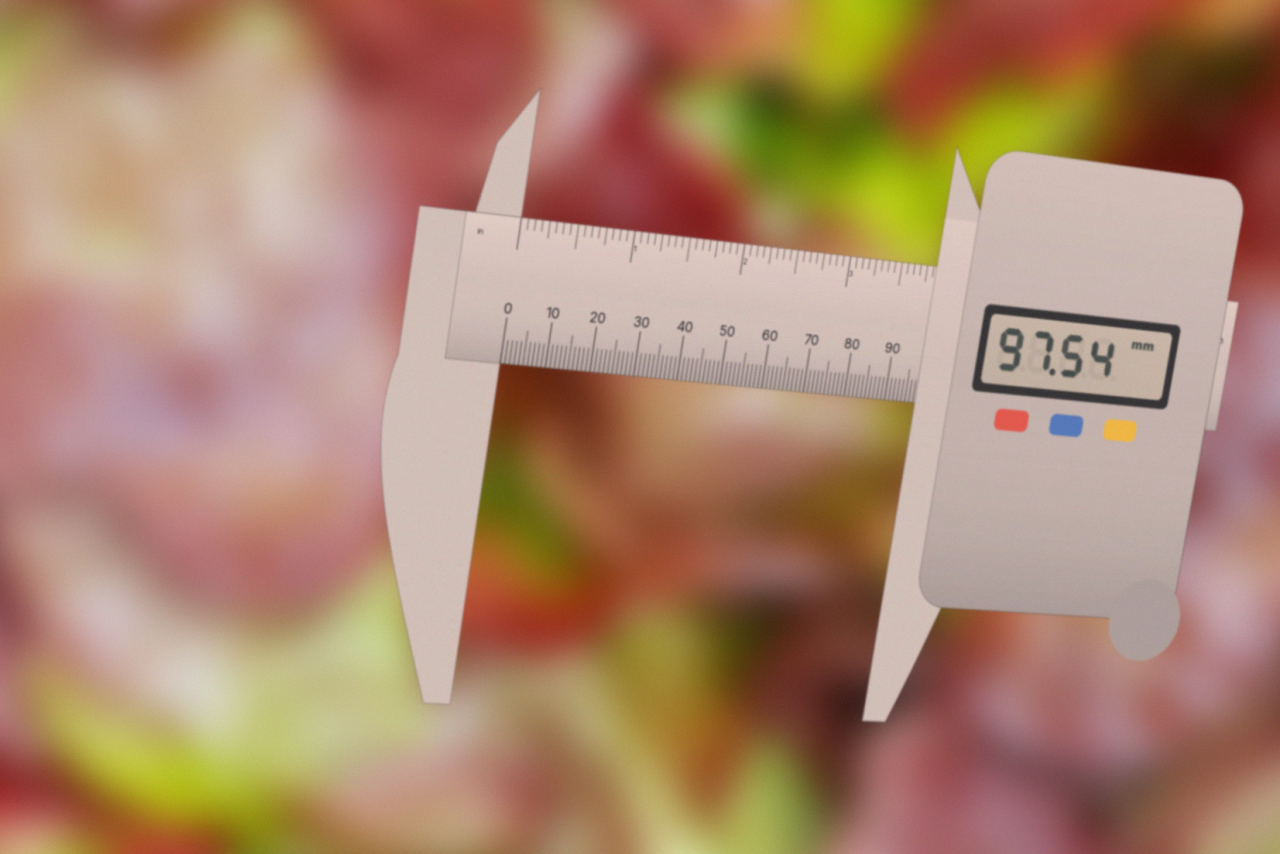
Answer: 97.54 mm
